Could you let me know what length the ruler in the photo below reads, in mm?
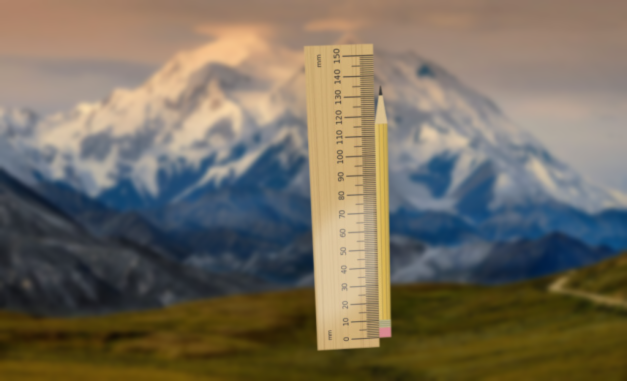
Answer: 135 mm
